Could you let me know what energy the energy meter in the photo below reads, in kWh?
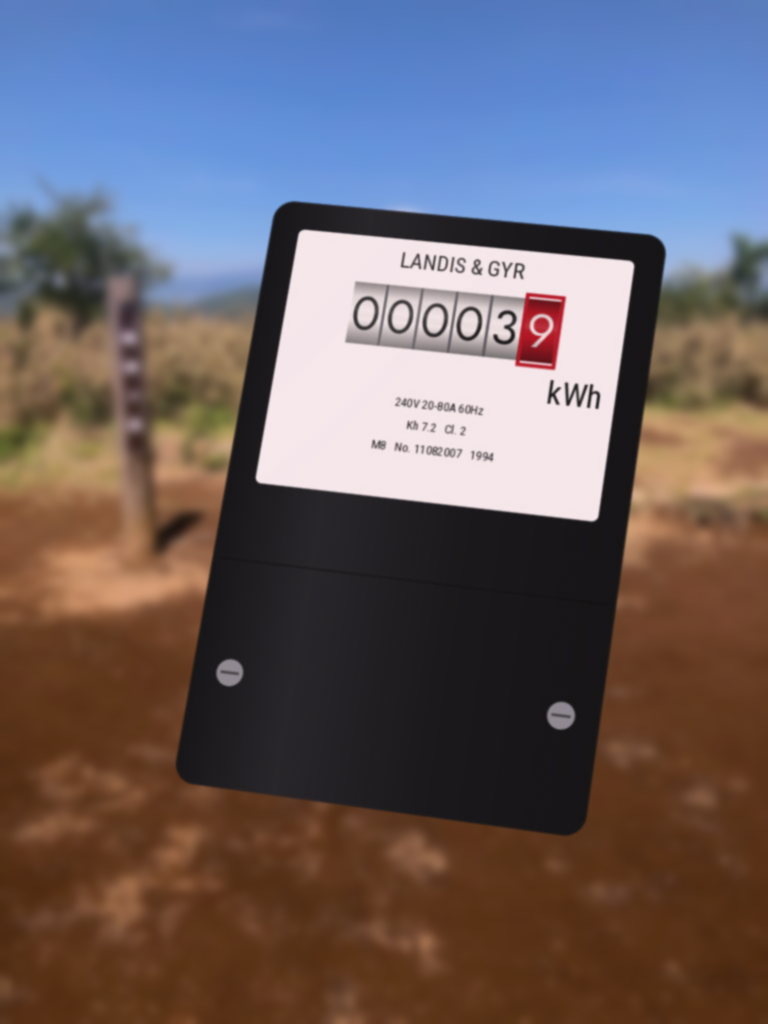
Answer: 3.9 kWh
